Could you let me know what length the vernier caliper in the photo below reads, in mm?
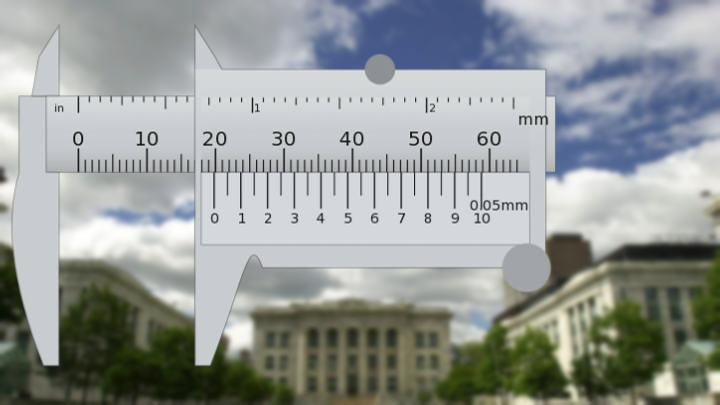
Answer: 19.8 mm
